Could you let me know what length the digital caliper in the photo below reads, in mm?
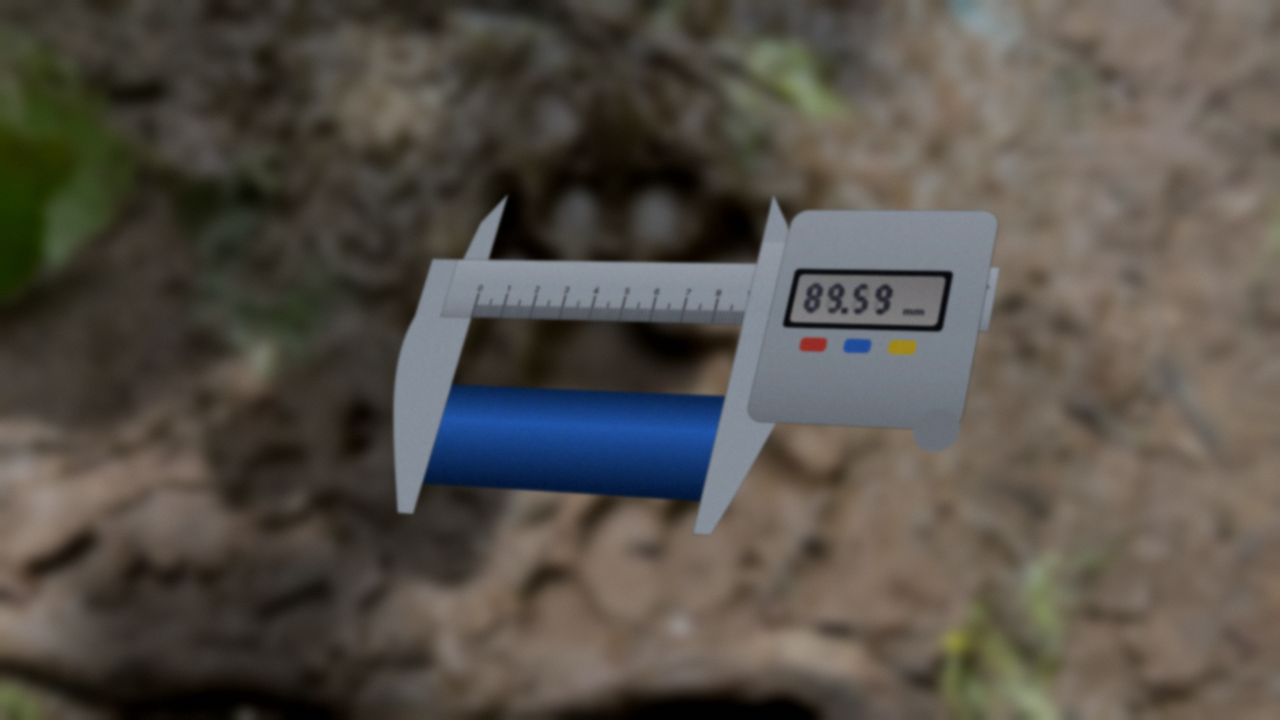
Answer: 89.59 mm
